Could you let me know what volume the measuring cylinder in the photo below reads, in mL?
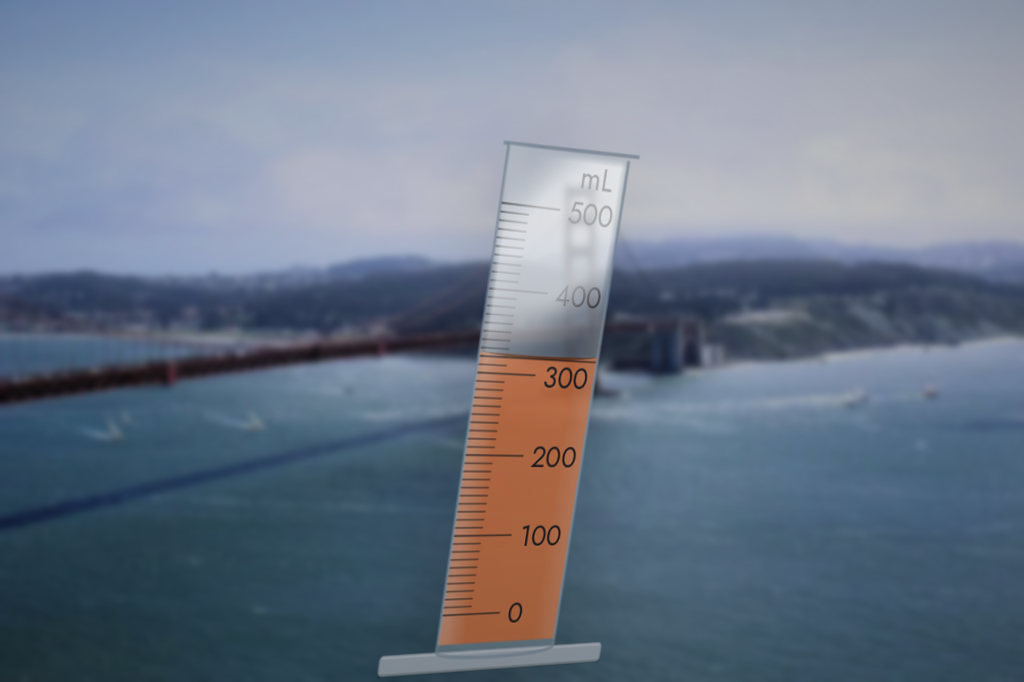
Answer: 320 mL
